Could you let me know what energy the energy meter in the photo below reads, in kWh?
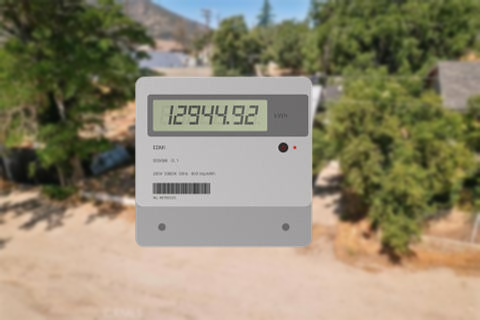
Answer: 12944.92 kWh
